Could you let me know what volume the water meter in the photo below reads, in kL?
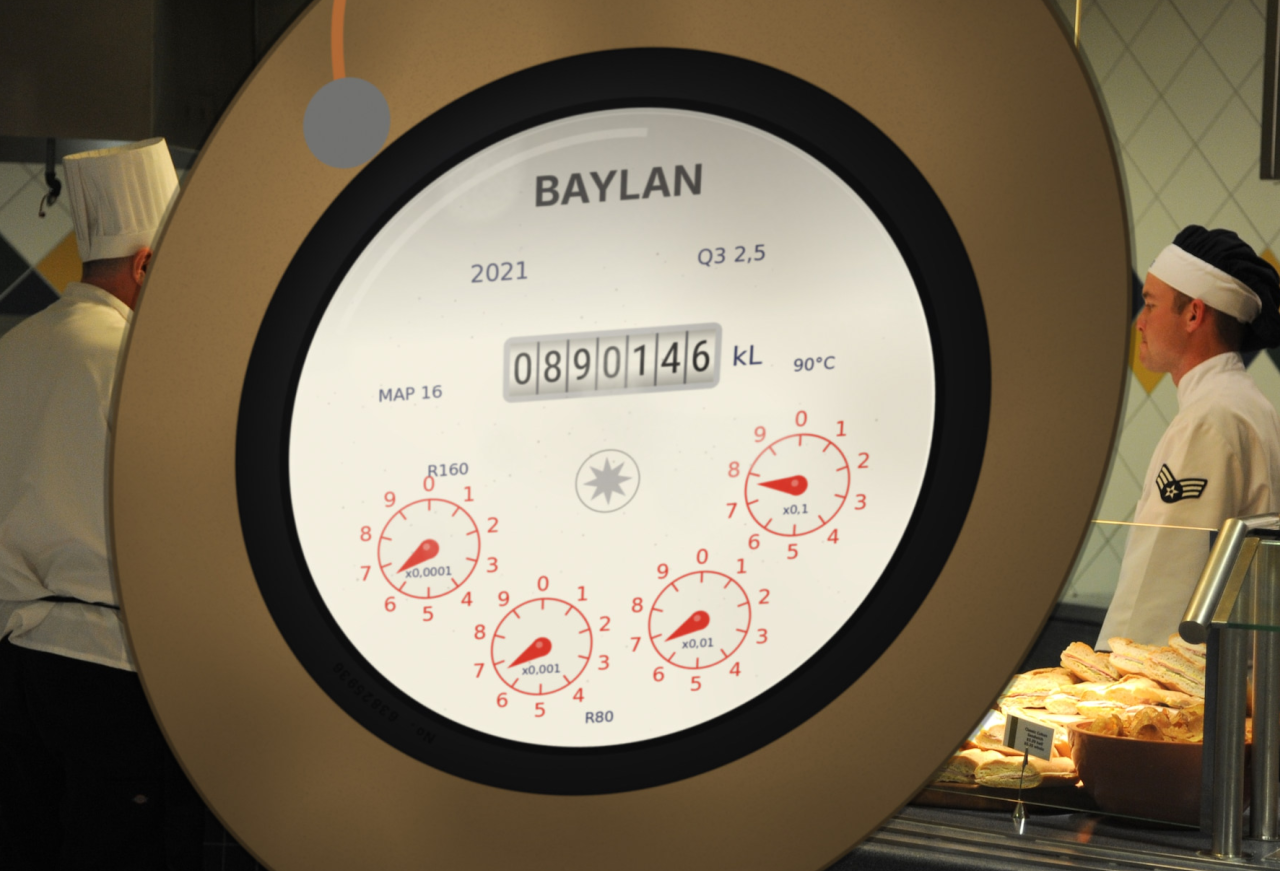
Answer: 890146.7666 kL
